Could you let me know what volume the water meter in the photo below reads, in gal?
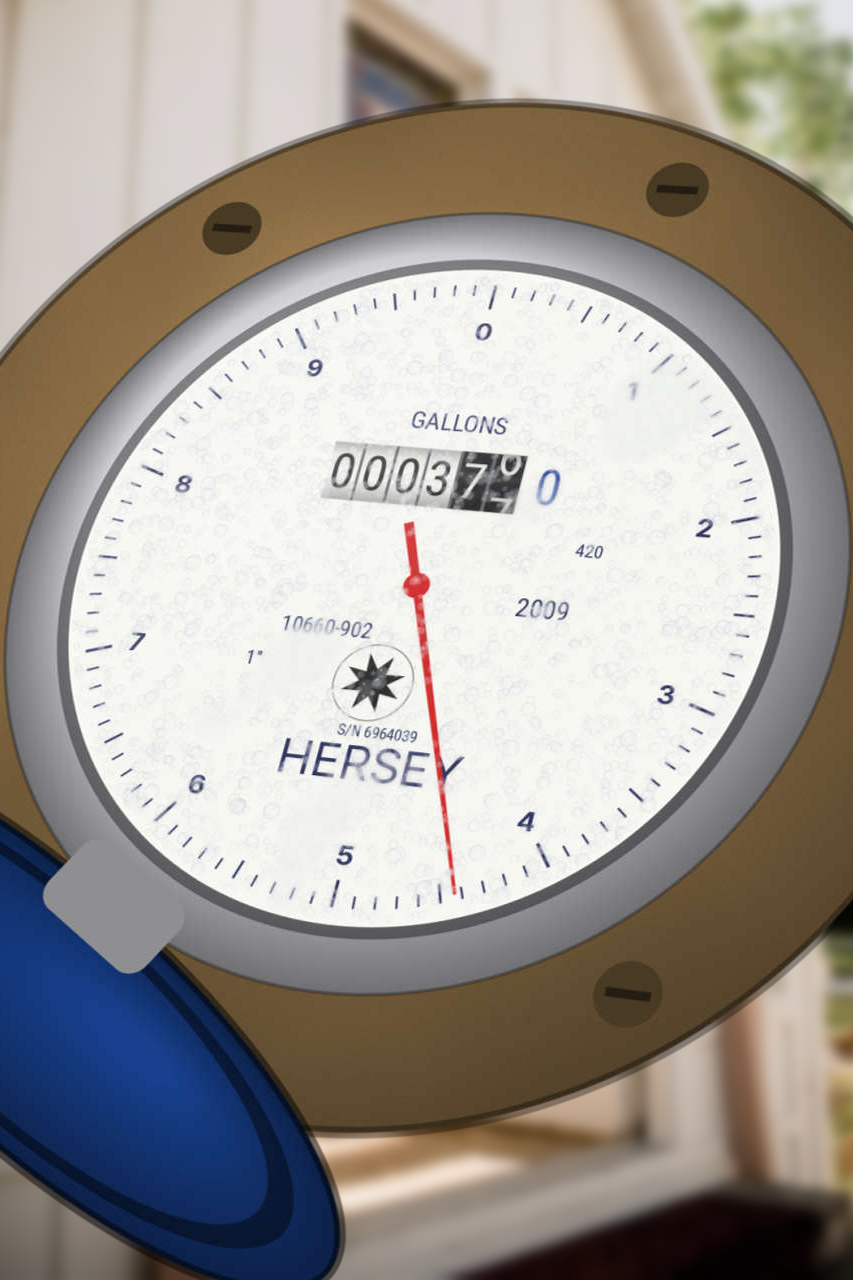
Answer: 3764.4 gal
